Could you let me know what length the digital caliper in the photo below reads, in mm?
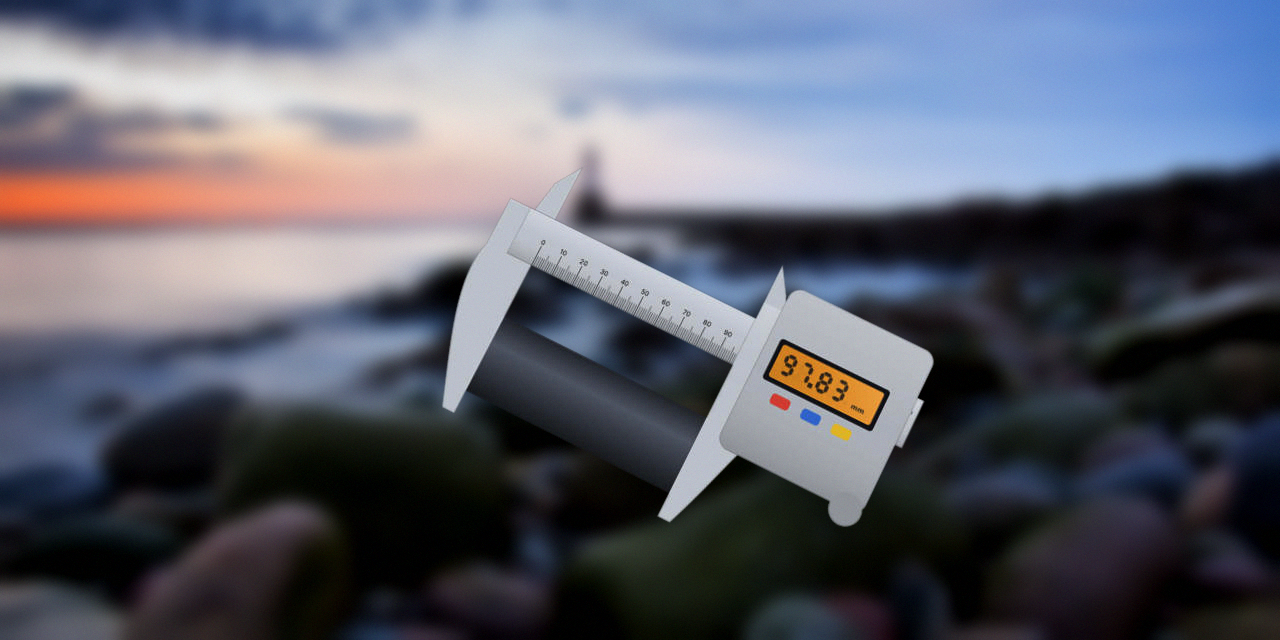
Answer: 97.83 mm
